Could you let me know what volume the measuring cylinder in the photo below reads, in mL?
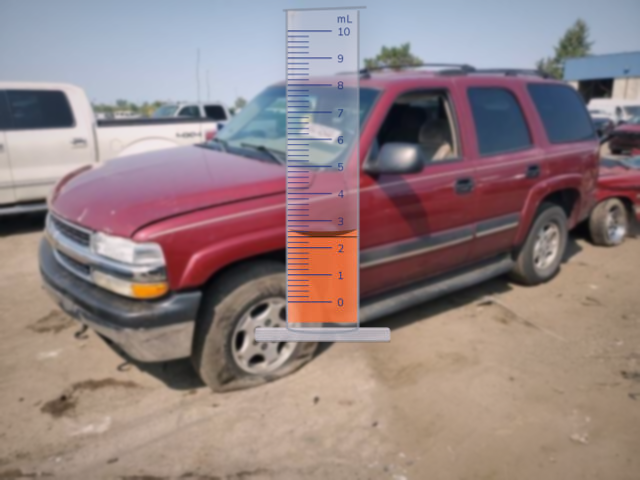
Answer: 2.4 mL
